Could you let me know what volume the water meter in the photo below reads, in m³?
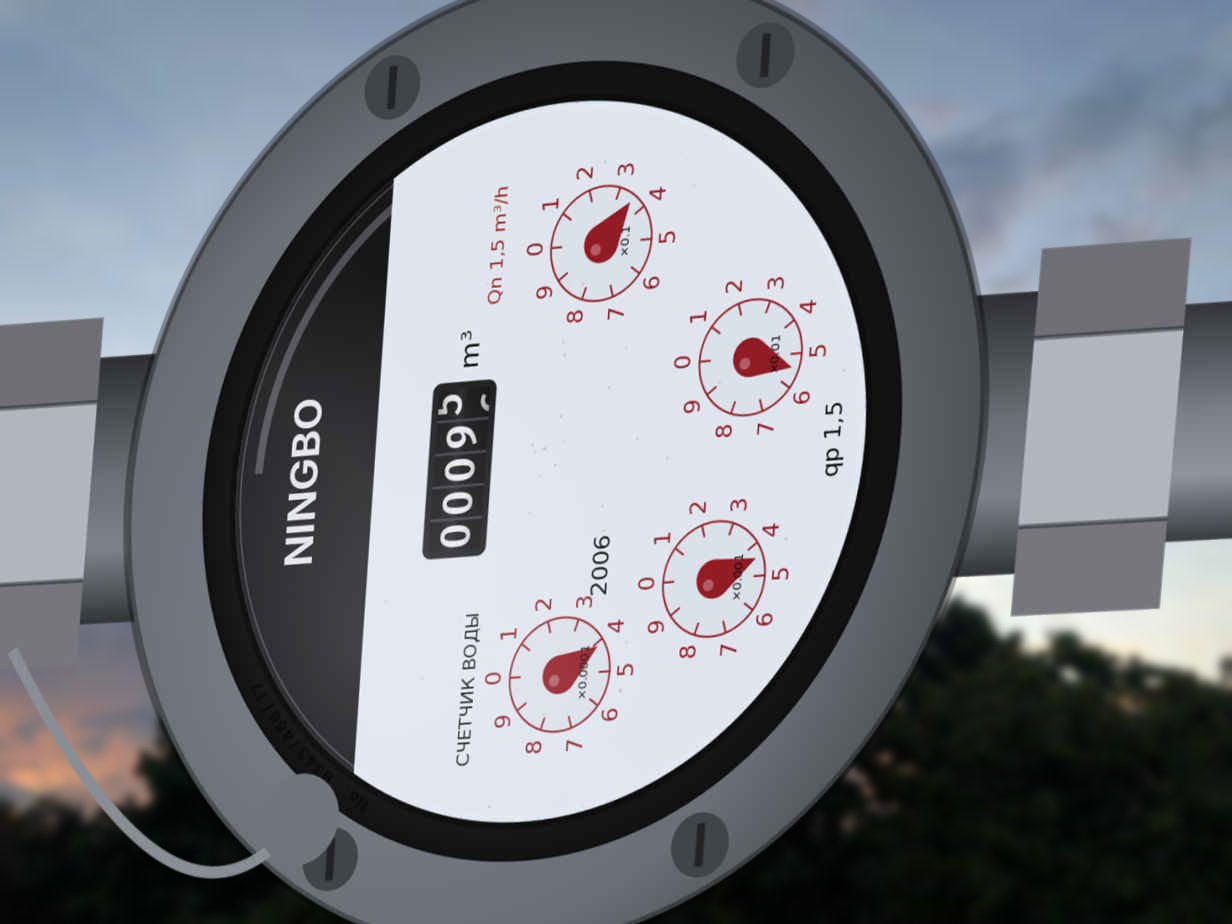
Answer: 95.3544 m³
